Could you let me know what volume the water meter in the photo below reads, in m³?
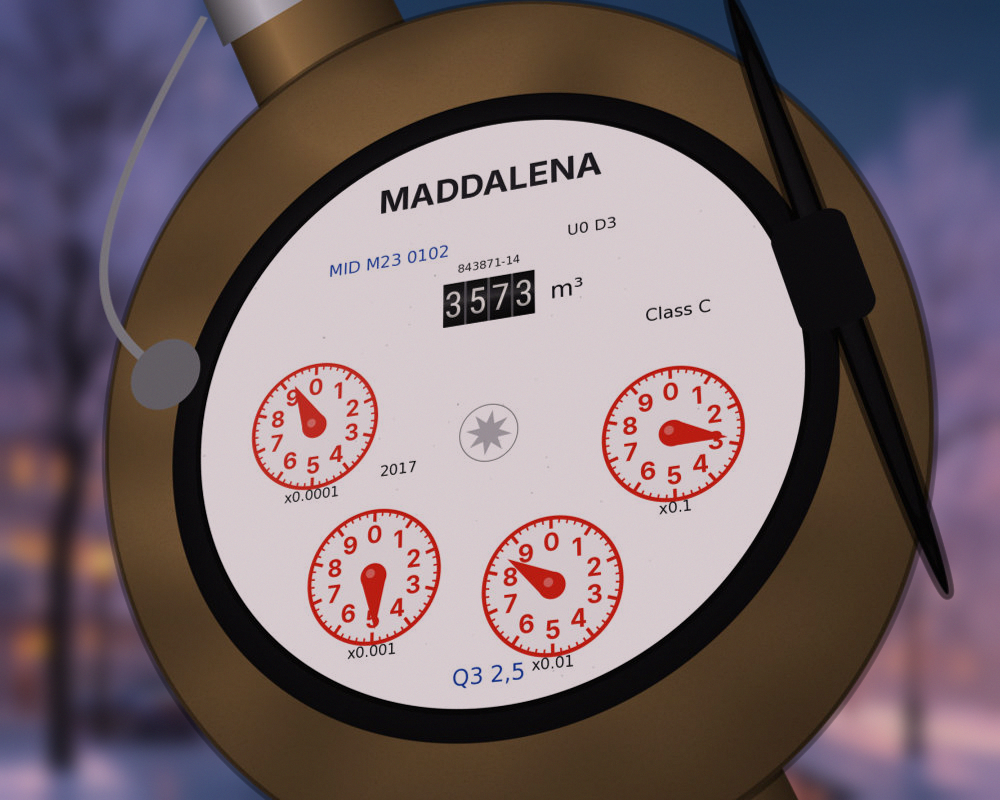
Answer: 3573.2849 m³
